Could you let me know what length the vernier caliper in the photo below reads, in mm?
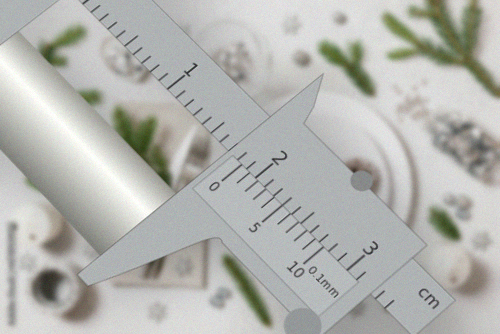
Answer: 18.5 mm
